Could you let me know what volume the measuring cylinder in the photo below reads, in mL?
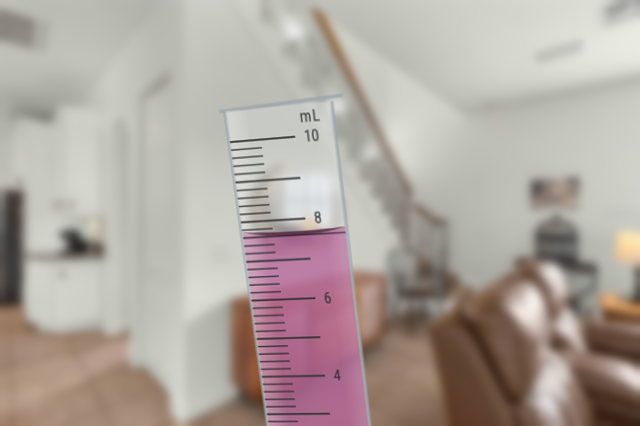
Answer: 7.6 mL
